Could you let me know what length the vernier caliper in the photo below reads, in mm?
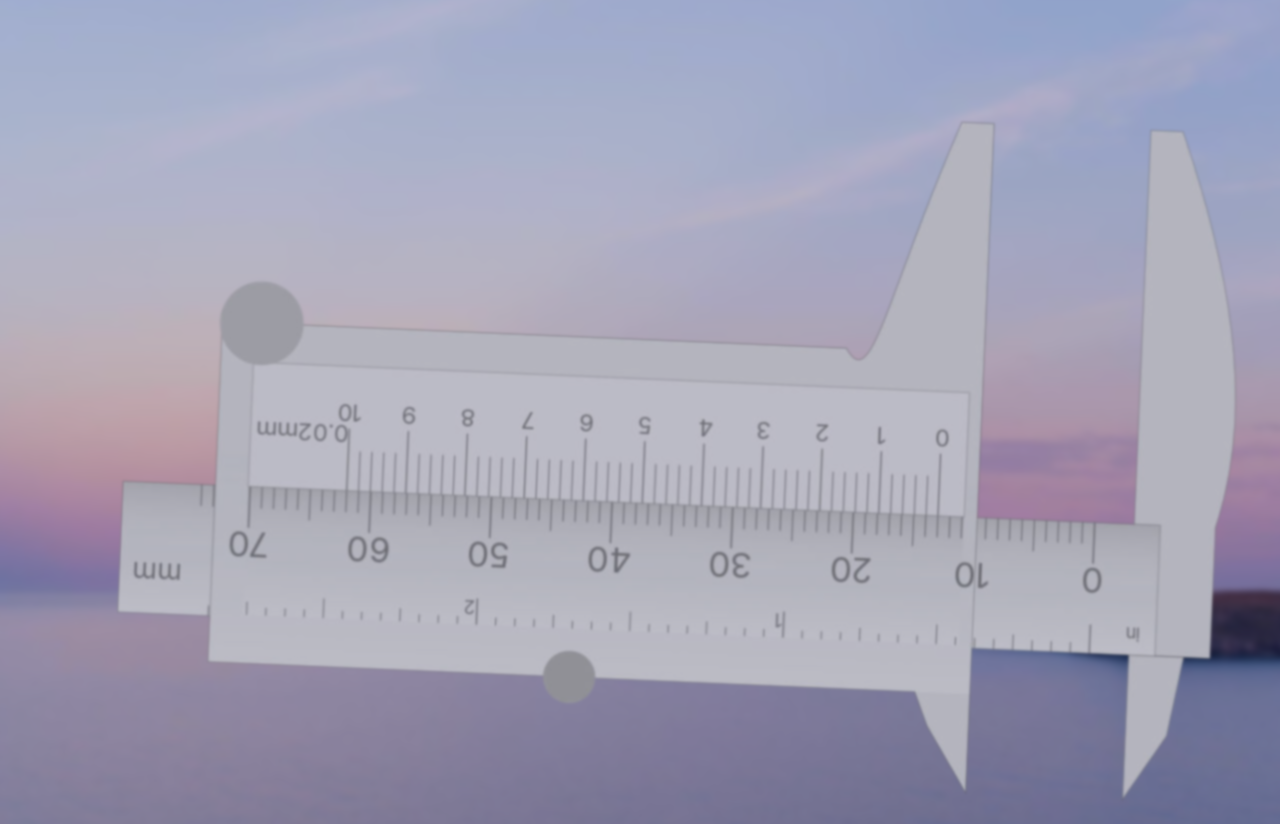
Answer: 13.0 mm
